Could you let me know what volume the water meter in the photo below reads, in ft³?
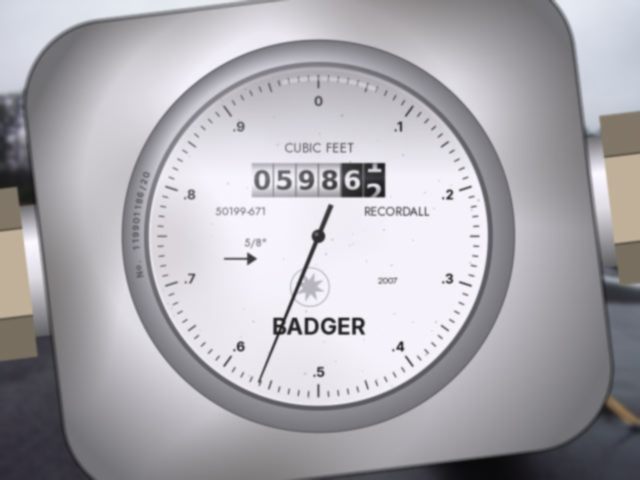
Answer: 59861.56 ft³
